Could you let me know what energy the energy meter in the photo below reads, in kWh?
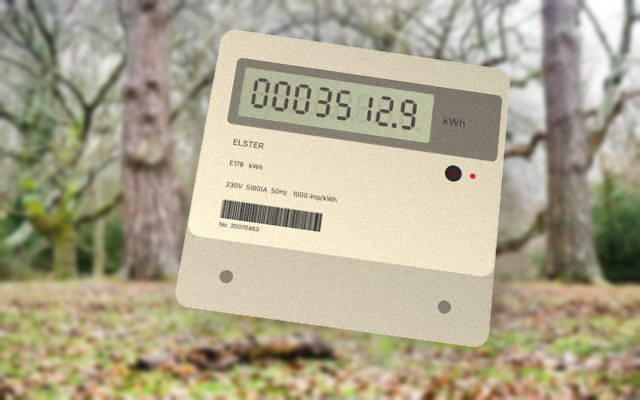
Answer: 3512.9 kWh
